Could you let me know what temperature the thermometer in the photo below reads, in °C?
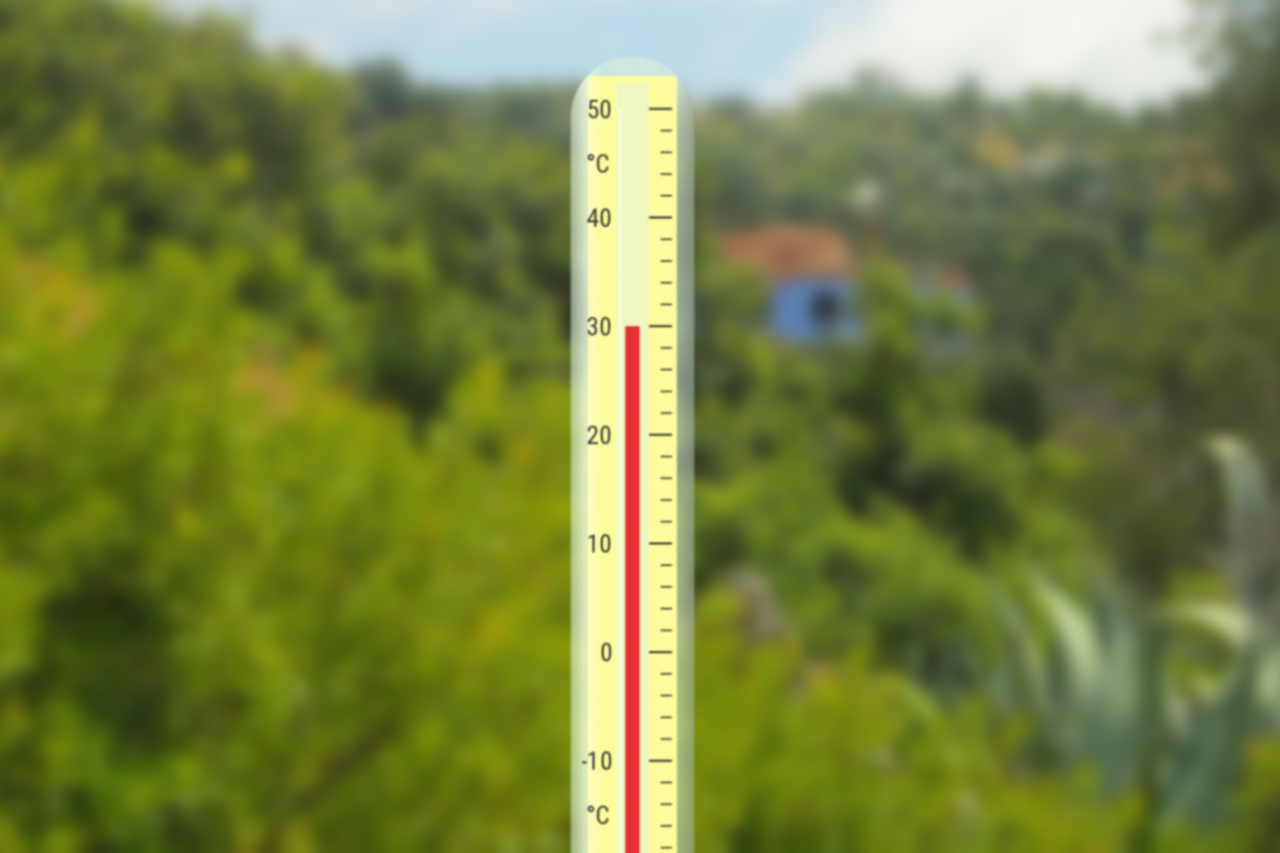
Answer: 30 °C
